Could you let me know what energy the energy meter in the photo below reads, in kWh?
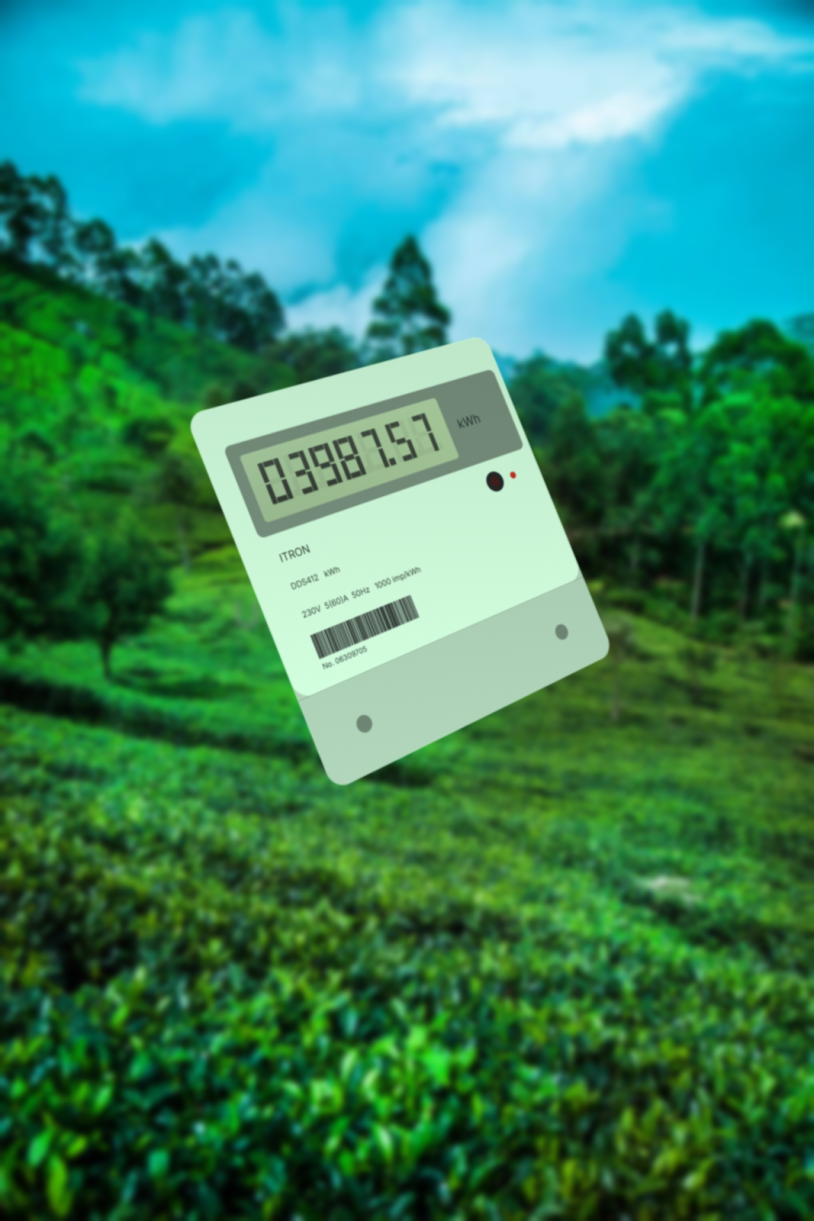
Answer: 3987.57 kWh
